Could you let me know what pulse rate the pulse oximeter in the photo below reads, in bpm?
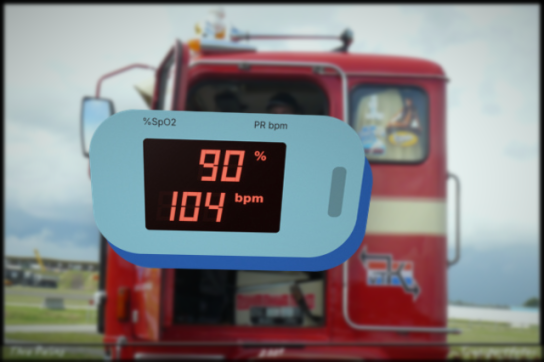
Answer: 104 bpm
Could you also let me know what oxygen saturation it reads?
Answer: 90 %
